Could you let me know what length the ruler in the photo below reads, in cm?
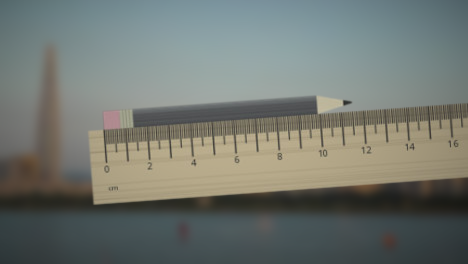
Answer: 11.5 cm
